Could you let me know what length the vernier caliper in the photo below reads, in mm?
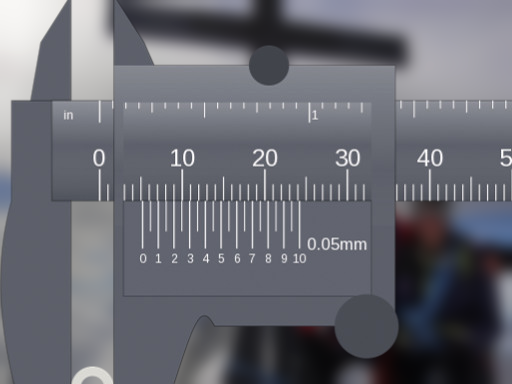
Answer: 5.2 mm
